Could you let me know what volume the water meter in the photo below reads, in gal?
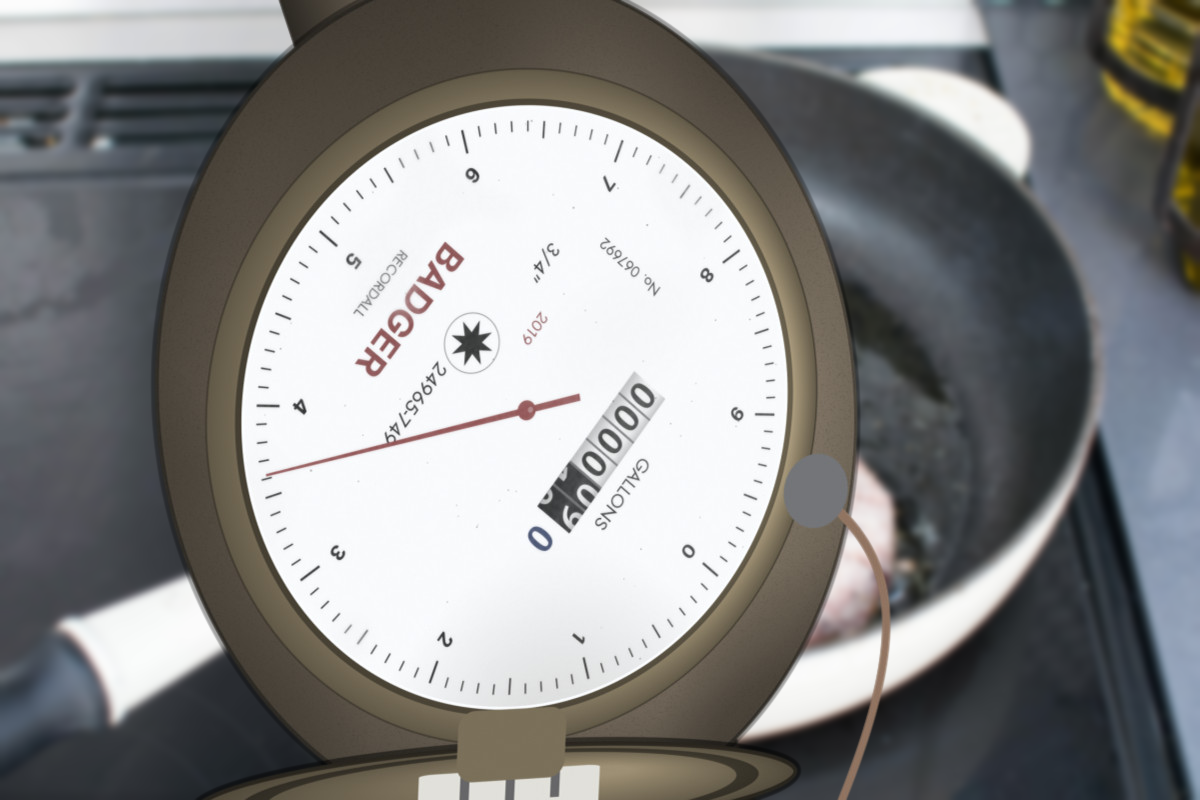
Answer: 93.6 gal
